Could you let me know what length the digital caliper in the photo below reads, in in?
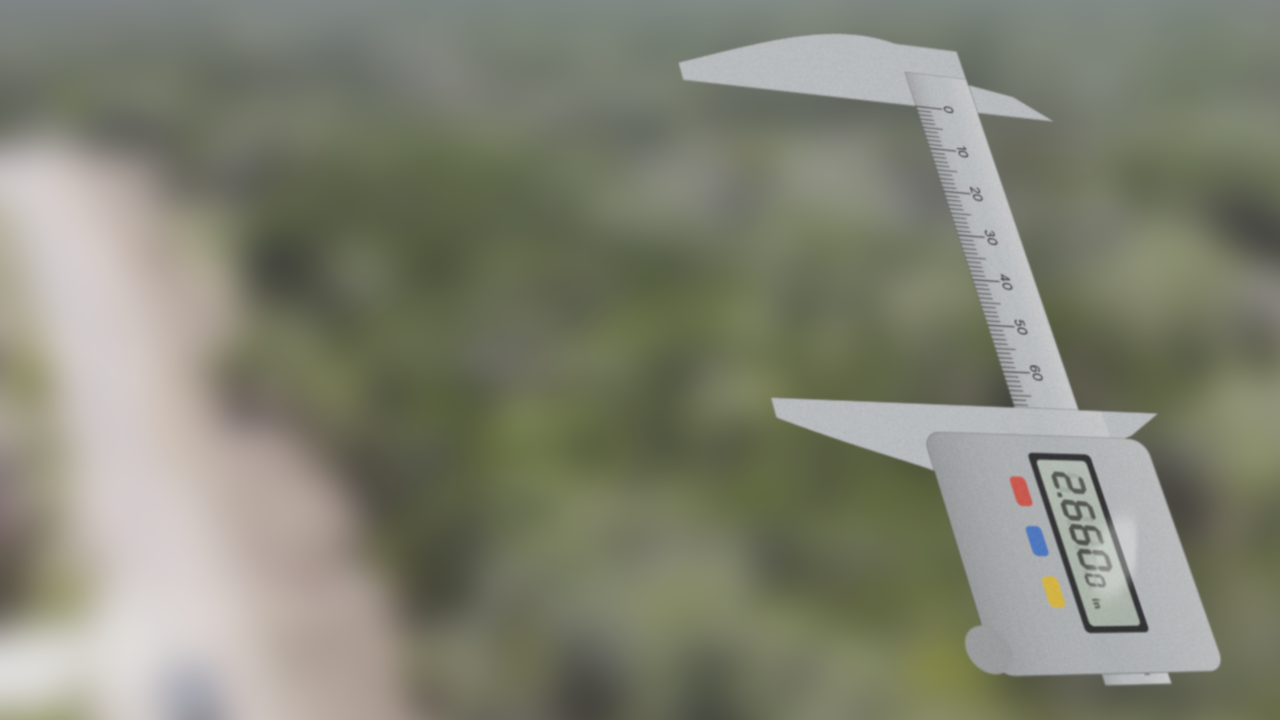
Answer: 2.6600 in
